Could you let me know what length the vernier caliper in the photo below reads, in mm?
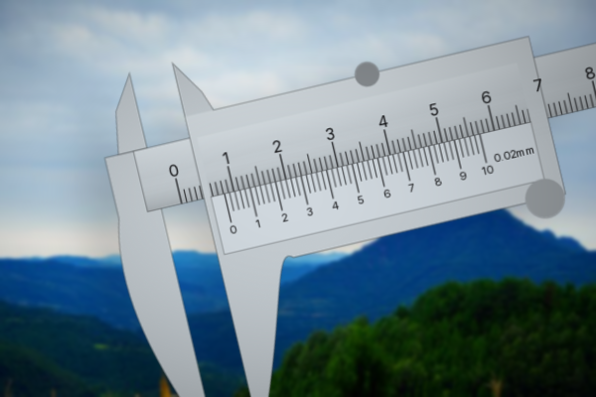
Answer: 8.2 mm
